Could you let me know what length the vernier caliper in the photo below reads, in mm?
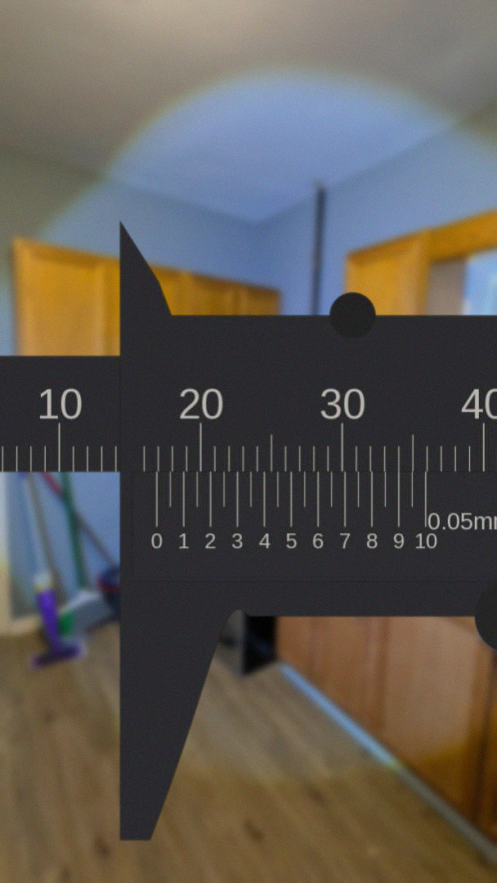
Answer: 16.9 mm
